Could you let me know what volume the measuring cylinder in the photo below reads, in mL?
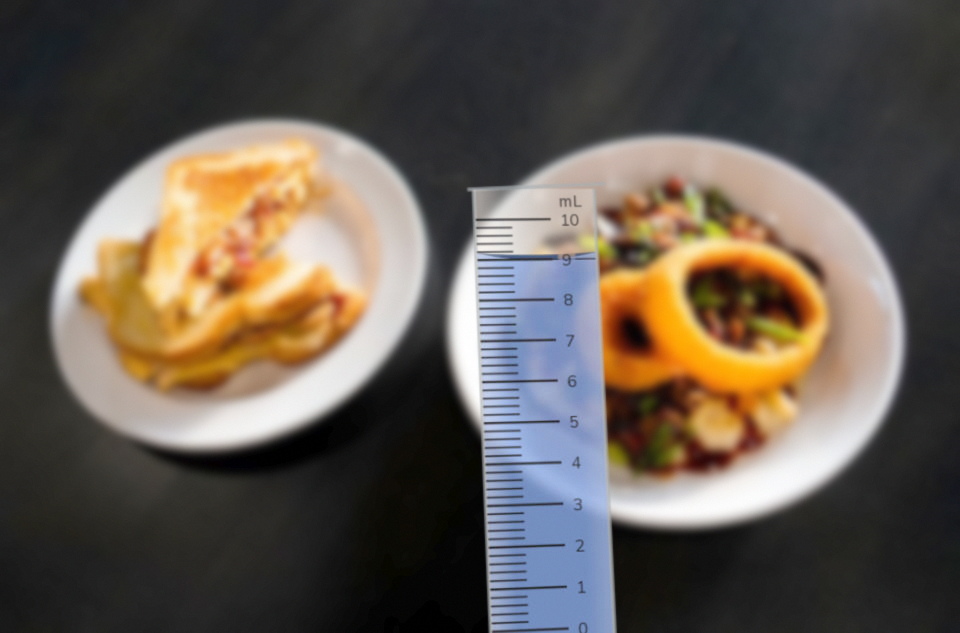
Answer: 9 mL
